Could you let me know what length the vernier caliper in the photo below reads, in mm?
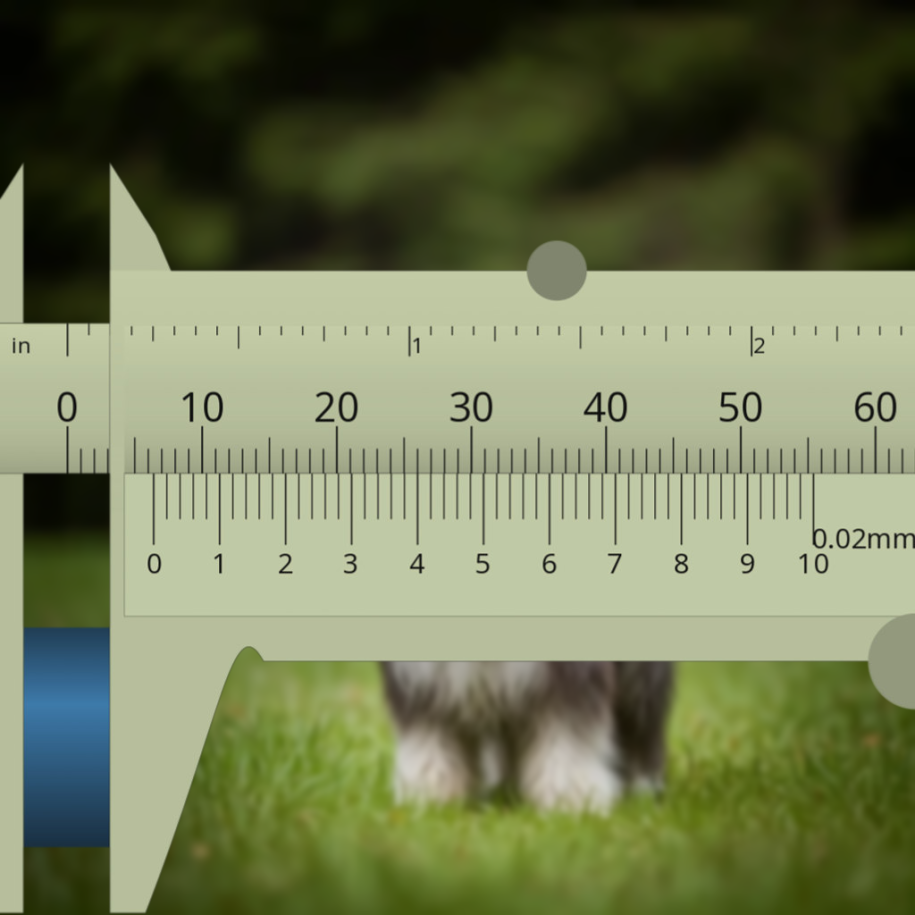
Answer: 6.4 mm
